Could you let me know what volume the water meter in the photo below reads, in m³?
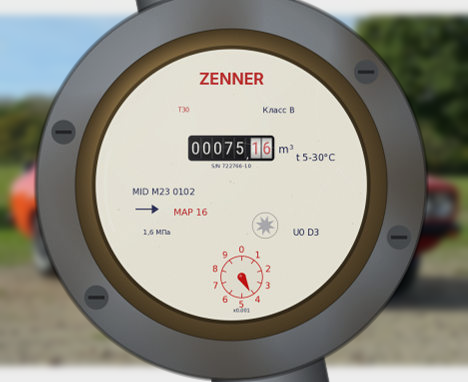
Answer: 75.164 m³
